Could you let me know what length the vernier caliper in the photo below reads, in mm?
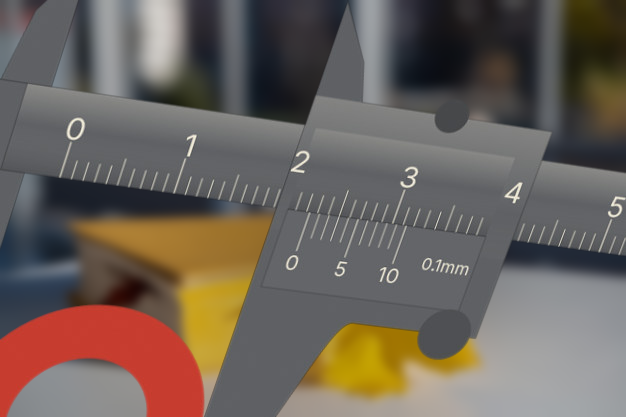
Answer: 22.3 mm
